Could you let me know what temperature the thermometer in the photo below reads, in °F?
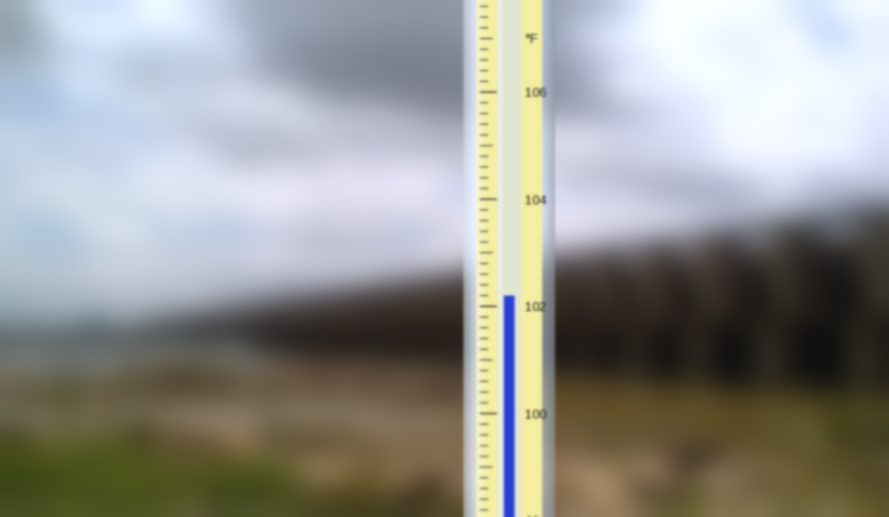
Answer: 102.2 °F
